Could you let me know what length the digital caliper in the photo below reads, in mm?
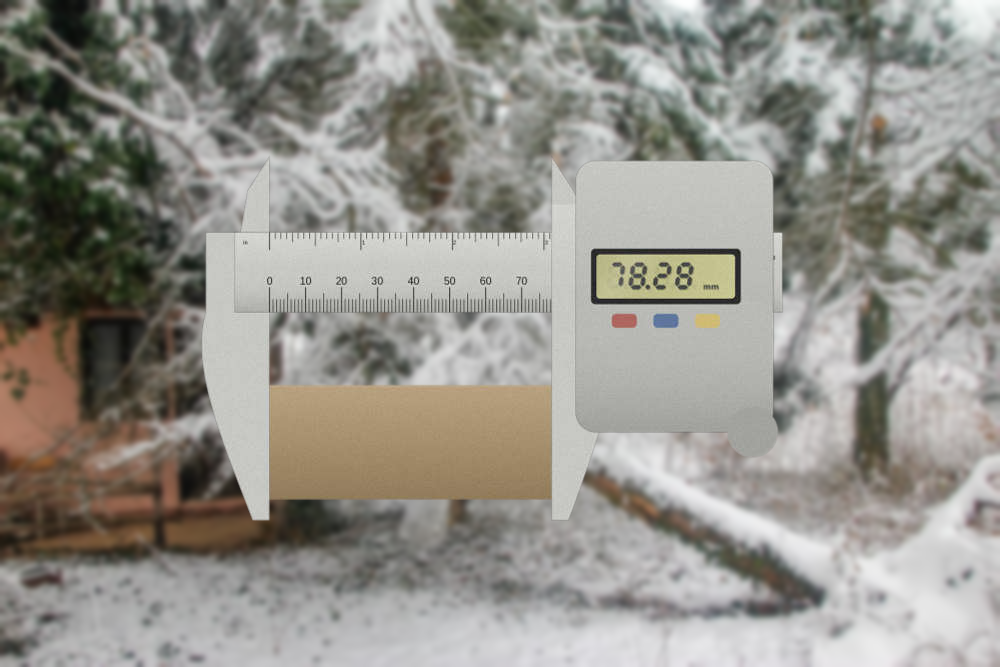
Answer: 78.28 mm
